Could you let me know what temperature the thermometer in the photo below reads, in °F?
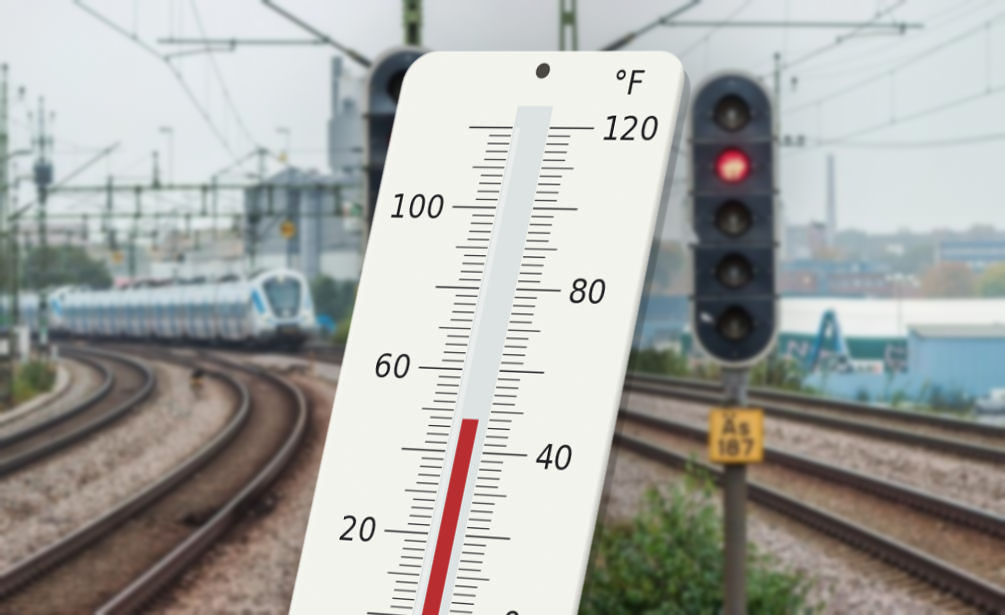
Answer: 48 °F
